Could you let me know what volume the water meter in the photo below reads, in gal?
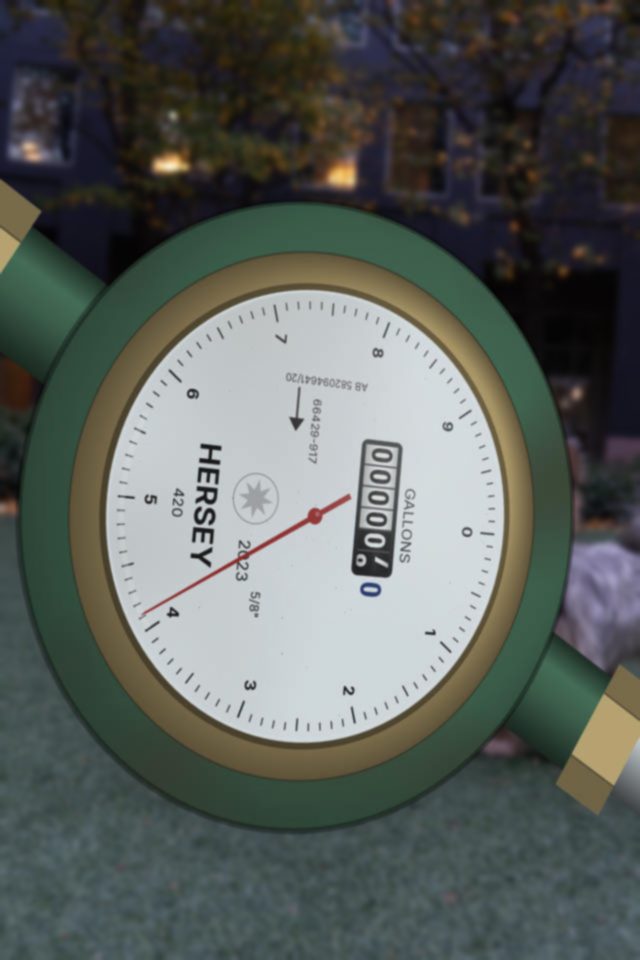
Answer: 74.1 gal
